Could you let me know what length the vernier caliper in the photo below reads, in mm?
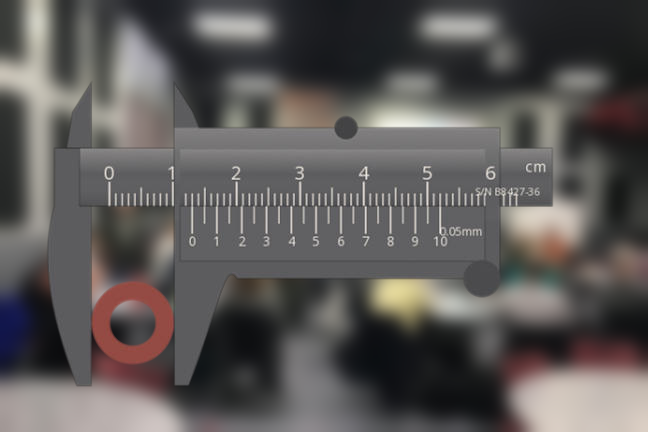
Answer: 13.0 mm
